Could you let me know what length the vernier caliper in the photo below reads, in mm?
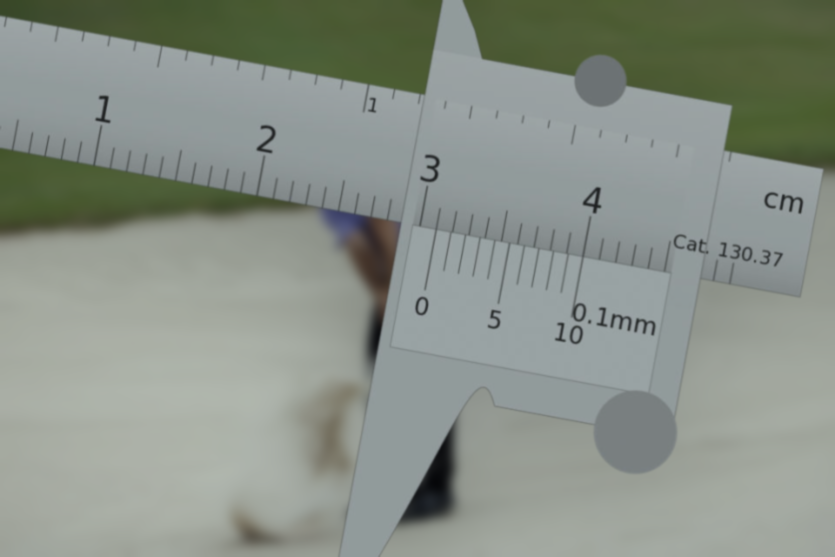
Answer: 31.0 mm
